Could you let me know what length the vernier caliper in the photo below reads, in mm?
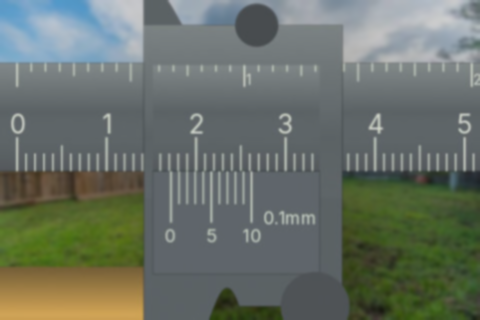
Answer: 17.2 mm
